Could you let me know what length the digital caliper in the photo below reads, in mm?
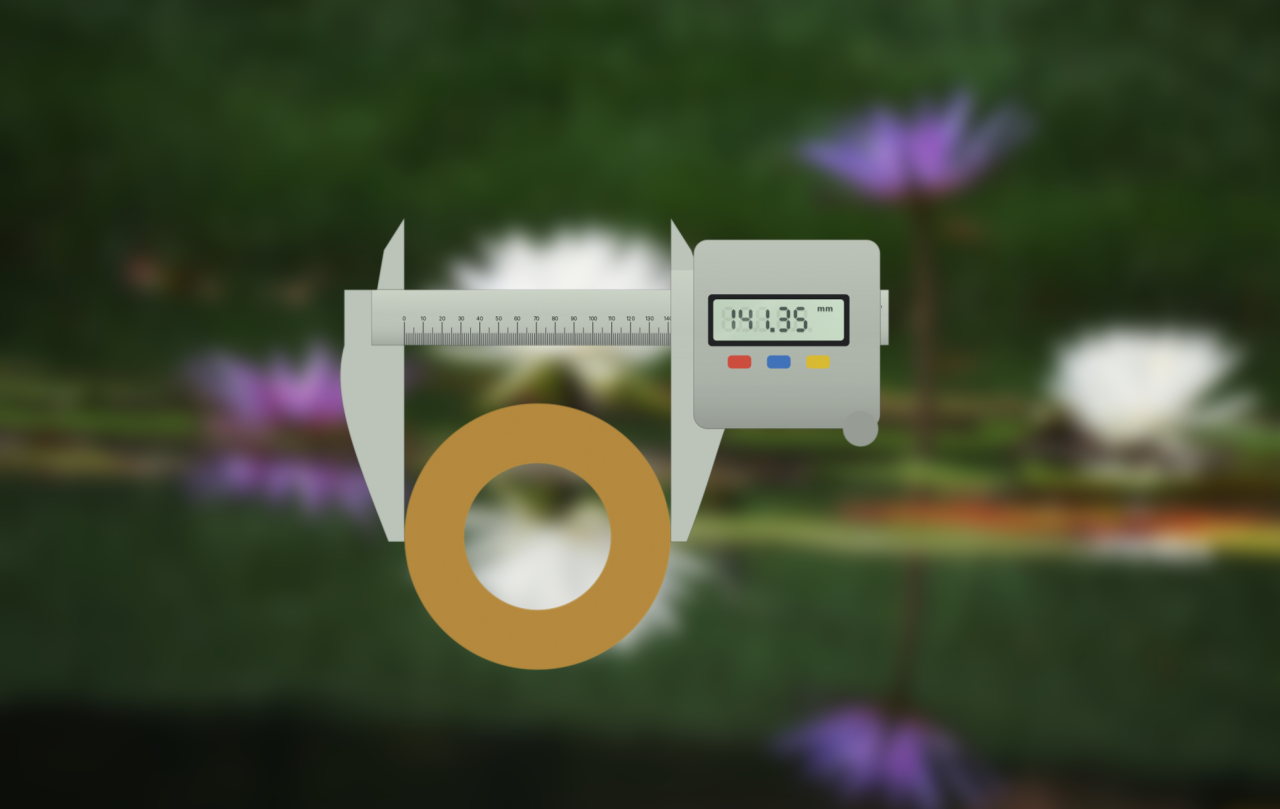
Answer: 141.35 mm
